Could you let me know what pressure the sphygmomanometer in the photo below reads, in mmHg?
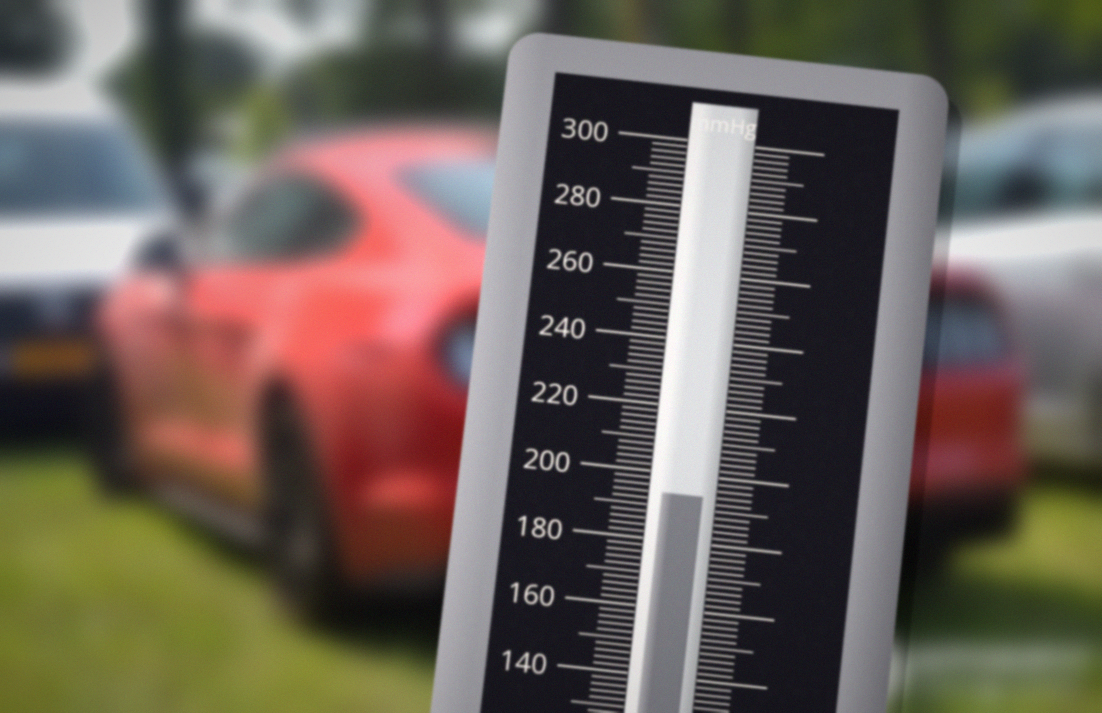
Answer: 194 mmHg
